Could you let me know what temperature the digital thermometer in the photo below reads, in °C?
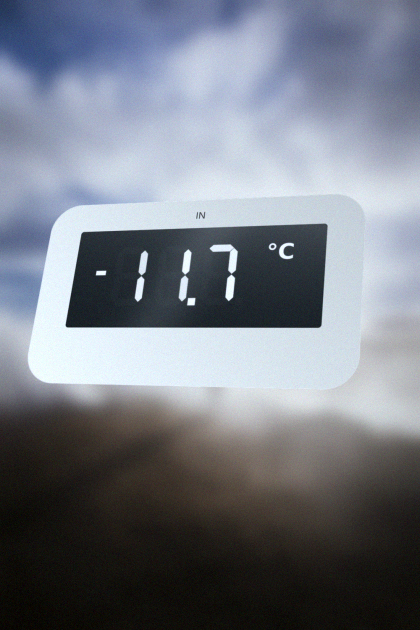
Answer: -11.7 °C
